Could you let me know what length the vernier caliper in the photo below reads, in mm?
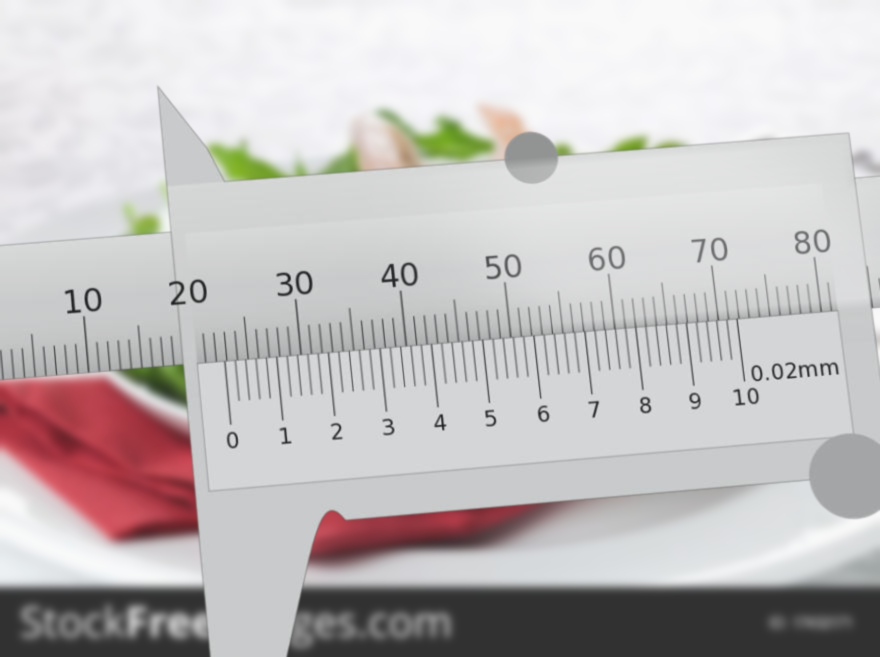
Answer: 22.8 mm
